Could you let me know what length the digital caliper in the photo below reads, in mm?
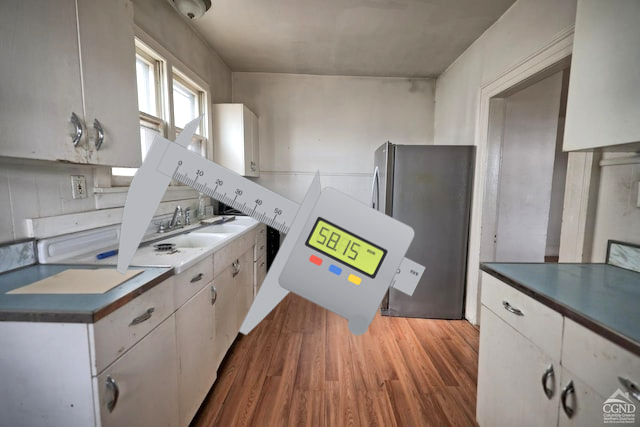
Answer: 58.15 mm
